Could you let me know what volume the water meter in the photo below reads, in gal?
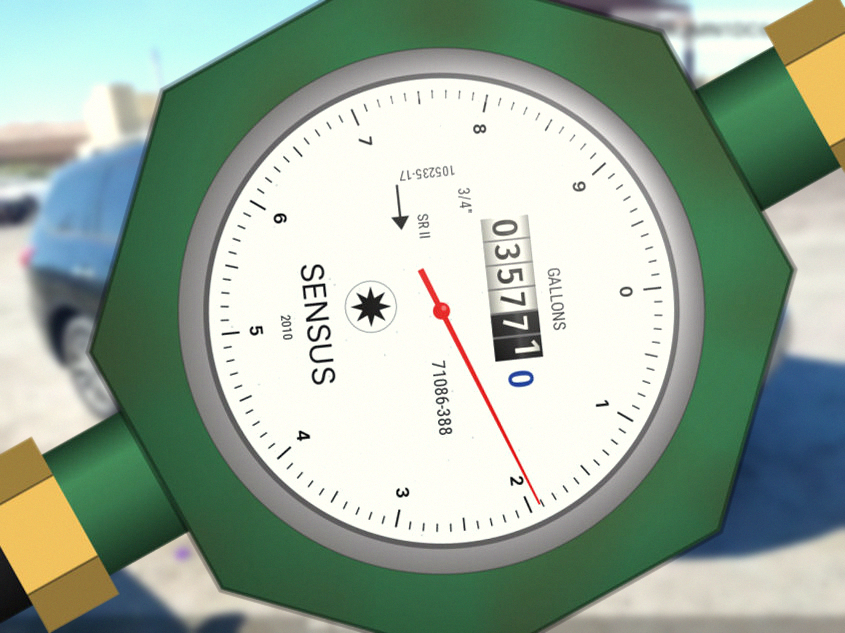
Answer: 357711.9 gal
